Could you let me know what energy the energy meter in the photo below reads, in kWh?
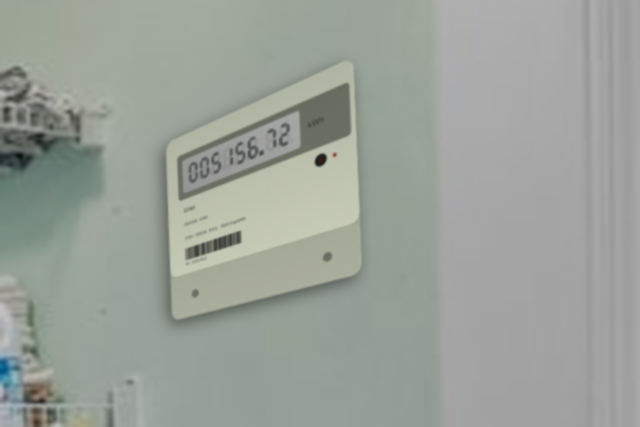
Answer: 5156.72 kWh
